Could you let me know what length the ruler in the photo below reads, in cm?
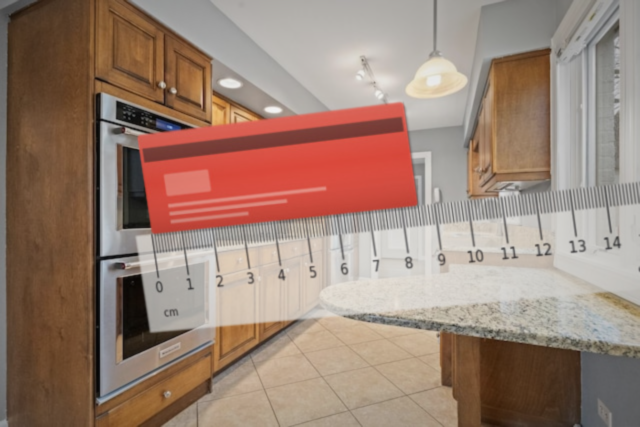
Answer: 8.5 cm
